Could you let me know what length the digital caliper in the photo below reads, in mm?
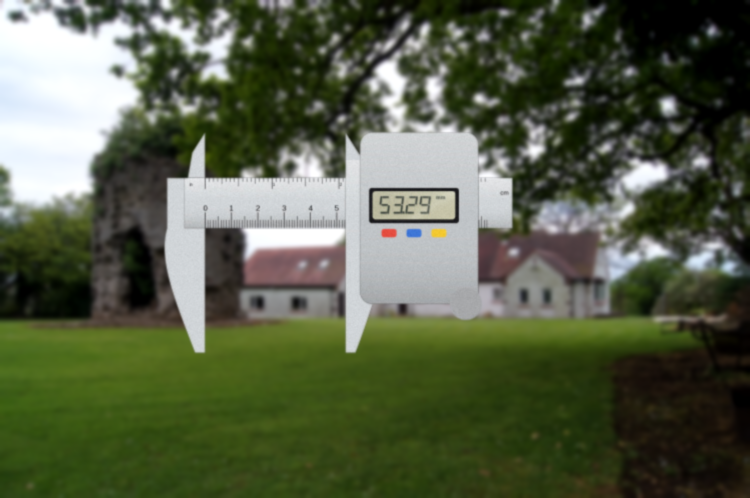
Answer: 53.29 mm
